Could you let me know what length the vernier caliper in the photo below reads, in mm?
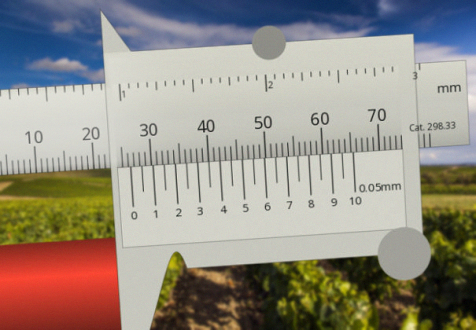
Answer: 26.4 mm
